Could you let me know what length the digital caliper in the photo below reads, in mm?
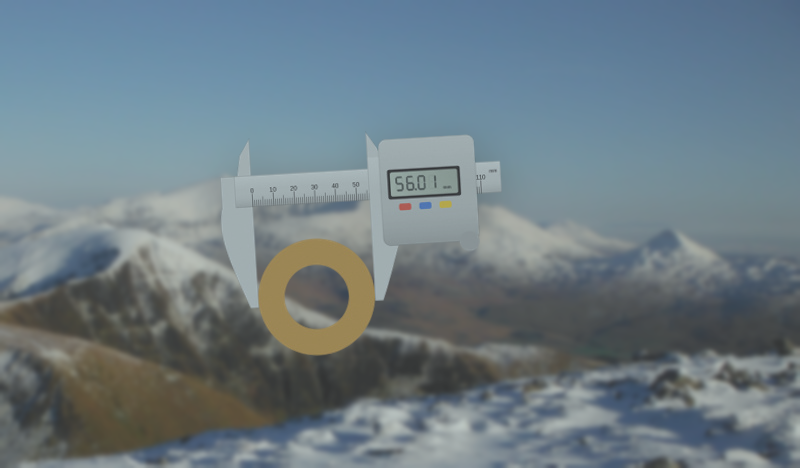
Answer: 56.01 mm
